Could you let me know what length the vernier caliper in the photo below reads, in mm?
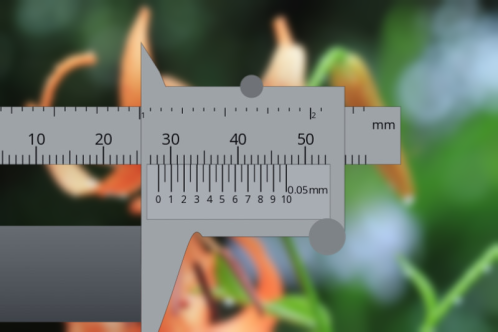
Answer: 28.2 mm
